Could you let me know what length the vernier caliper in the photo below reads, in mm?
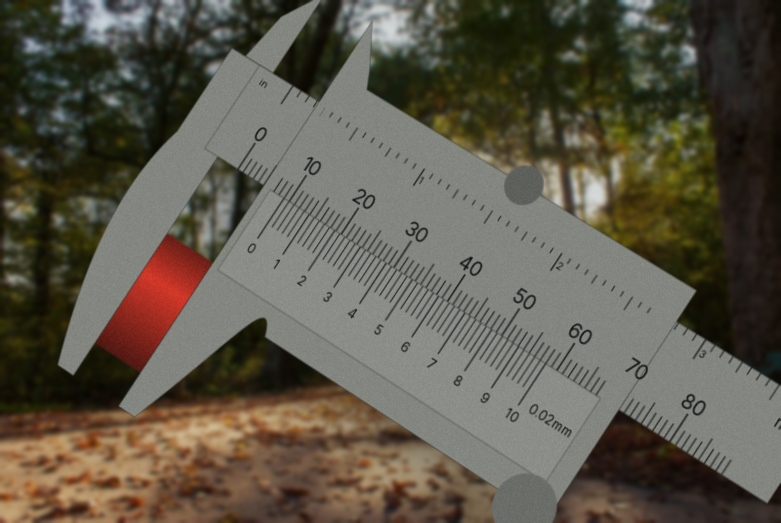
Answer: 9.0 mm
